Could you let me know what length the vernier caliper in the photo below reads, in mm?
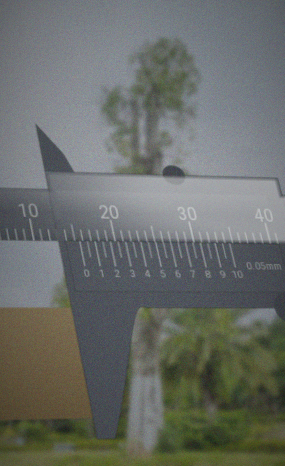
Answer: 15.6 mm
